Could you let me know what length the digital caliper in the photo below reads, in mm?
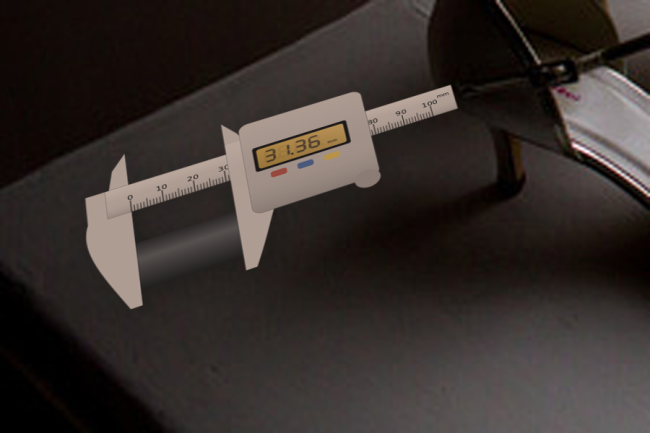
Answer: 31.36 mm
